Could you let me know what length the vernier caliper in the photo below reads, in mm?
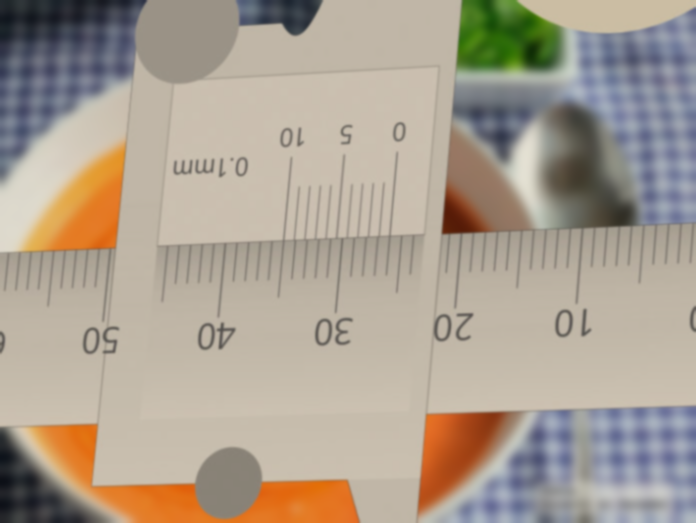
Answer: 26.0 mm
